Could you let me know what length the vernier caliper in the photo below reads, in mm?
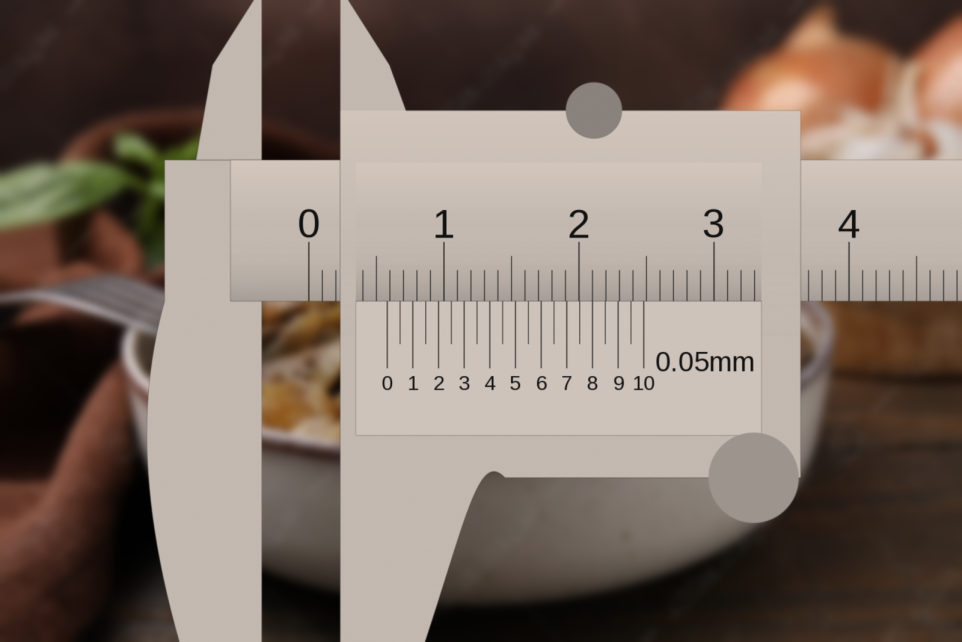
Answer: 5.8 mm
